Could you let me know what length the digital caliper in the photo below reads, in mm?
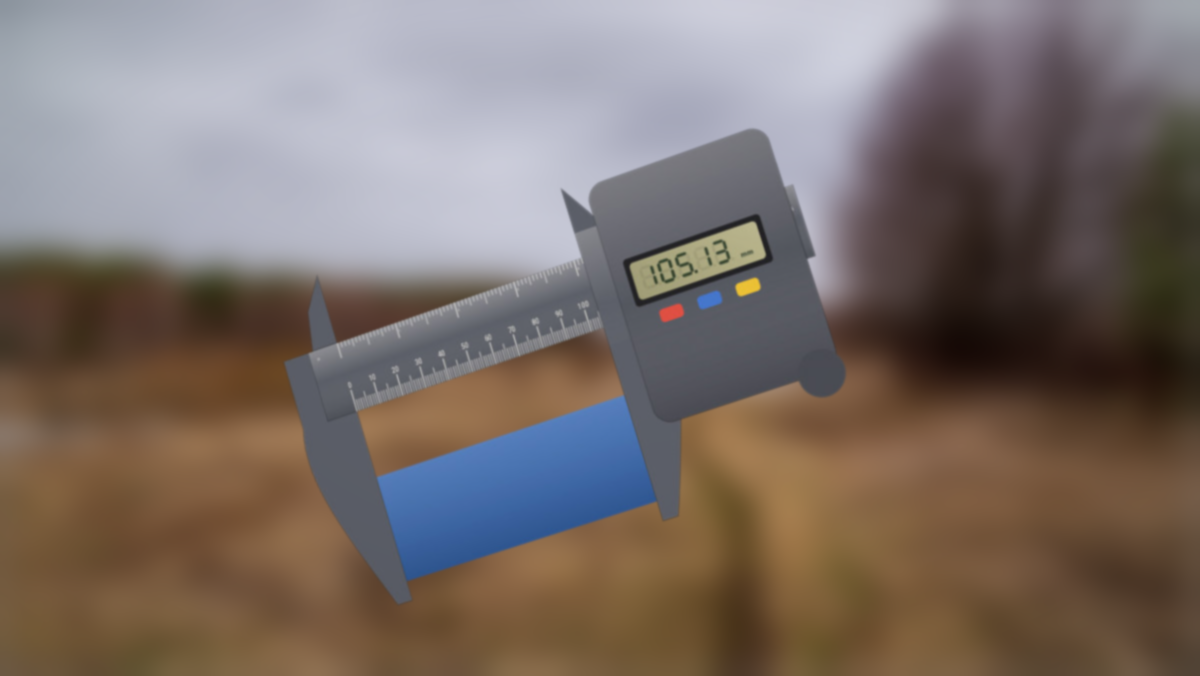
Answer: 105.13 mm
